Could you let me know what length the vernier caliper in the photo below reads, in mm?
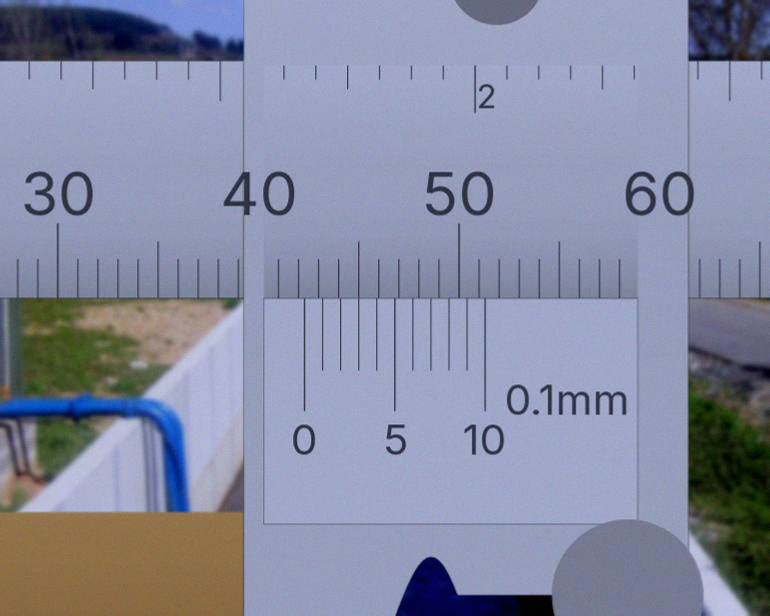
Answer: 42.3 mm
